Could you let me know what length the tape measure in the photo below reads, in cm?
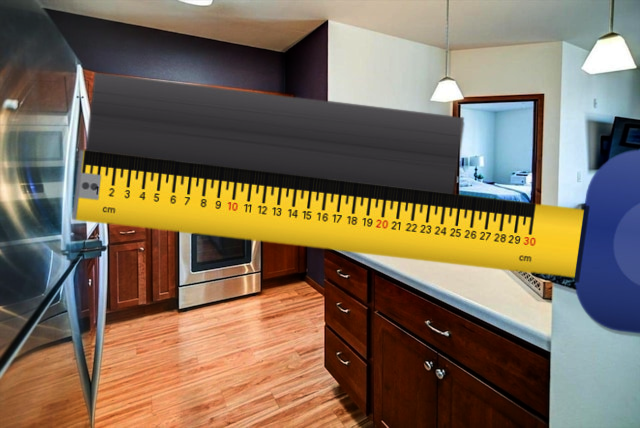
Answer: 24.5 cm
